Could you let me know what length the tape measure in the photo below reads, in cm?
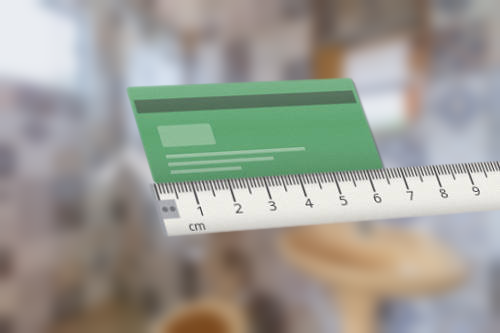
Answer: 6.5 cm
